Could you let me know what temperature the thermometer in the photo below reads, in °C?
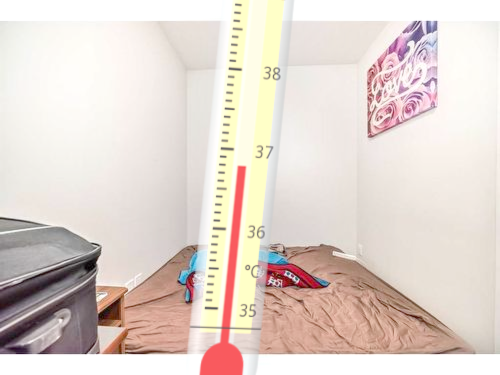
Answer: 36.8 °C
